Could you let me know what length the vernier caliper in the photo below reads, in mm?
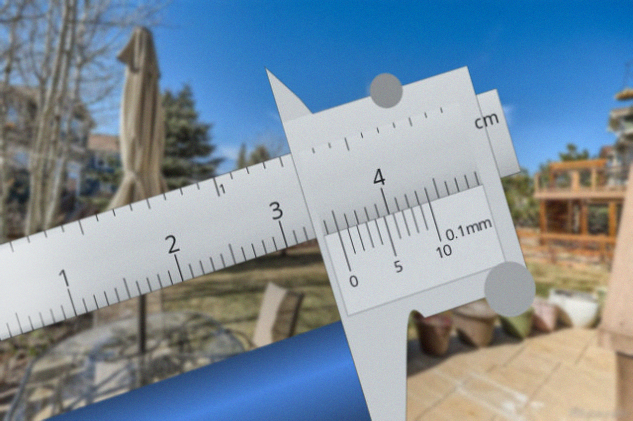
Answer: 35.0 mm
